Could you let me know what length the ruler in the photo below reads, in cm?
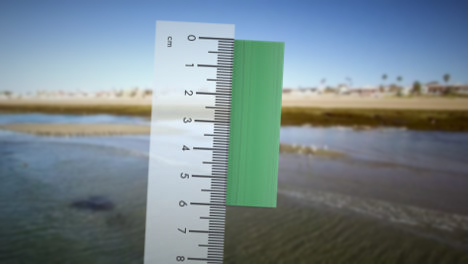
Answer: 6 cm
